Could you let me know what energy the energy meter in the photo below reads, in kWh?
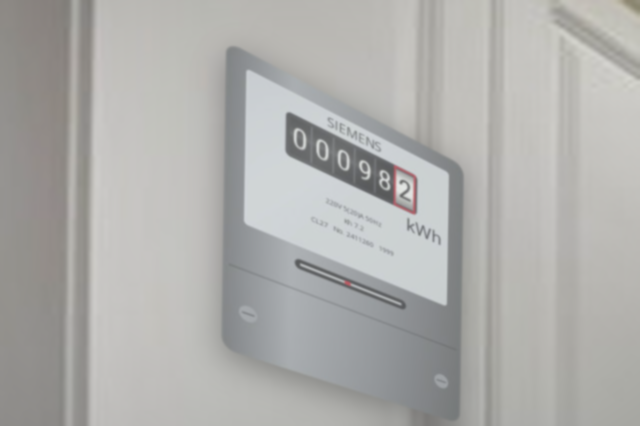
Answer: 98.2 kWh
